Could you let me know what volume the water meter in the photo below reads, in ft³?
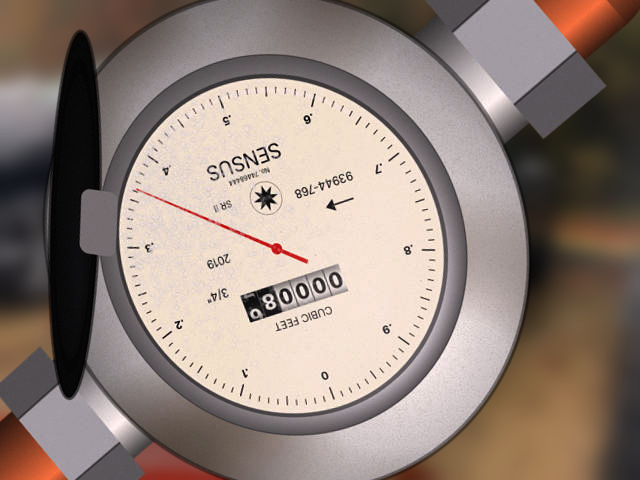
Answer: 86.36 ft³
